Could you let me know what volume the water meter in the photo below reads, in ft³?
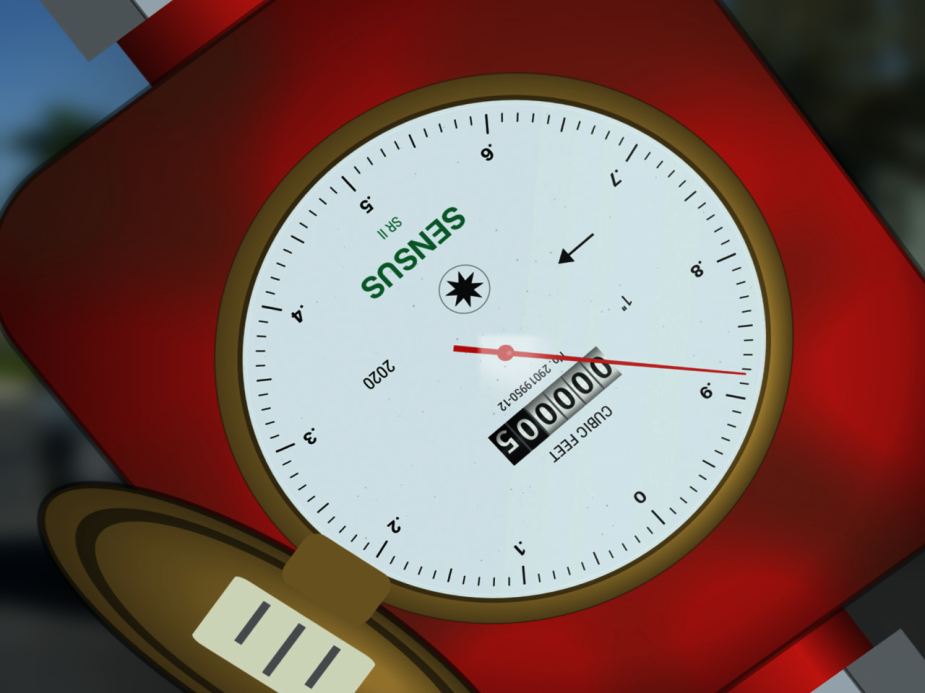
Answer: 4.88 ft³
